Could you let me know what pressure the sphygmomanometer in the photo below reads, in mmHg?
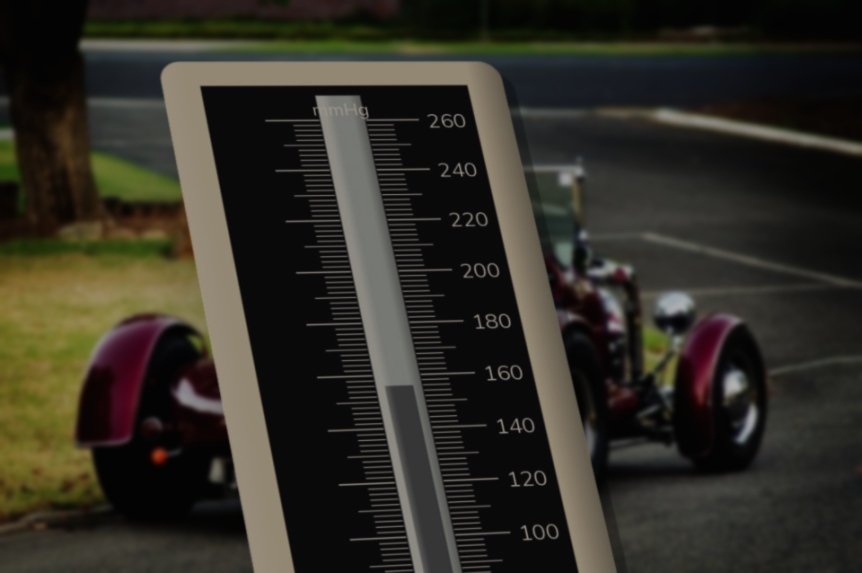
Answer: 156 mmHg
